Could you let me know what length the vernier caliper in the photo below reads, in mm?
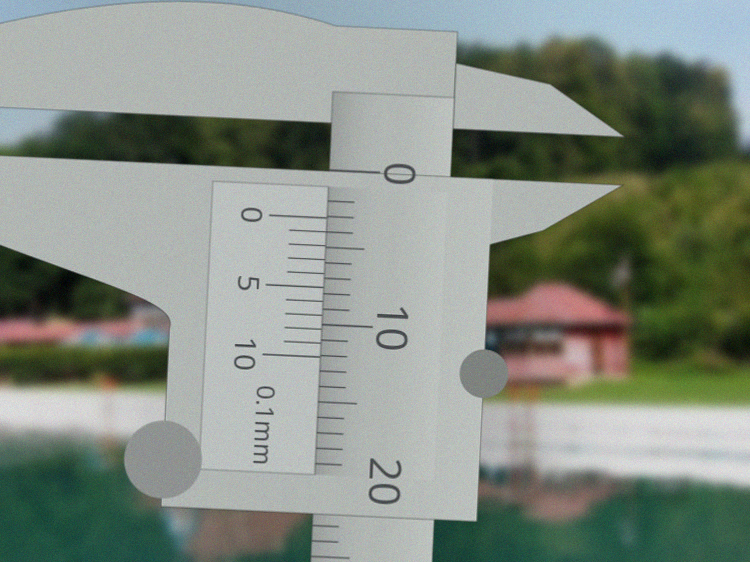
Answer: 3.1 mm
